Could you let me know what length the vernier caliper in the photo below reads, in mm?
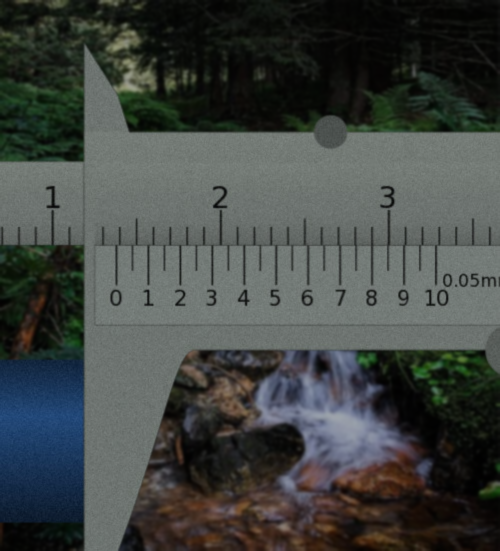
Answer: 13.8 mm
